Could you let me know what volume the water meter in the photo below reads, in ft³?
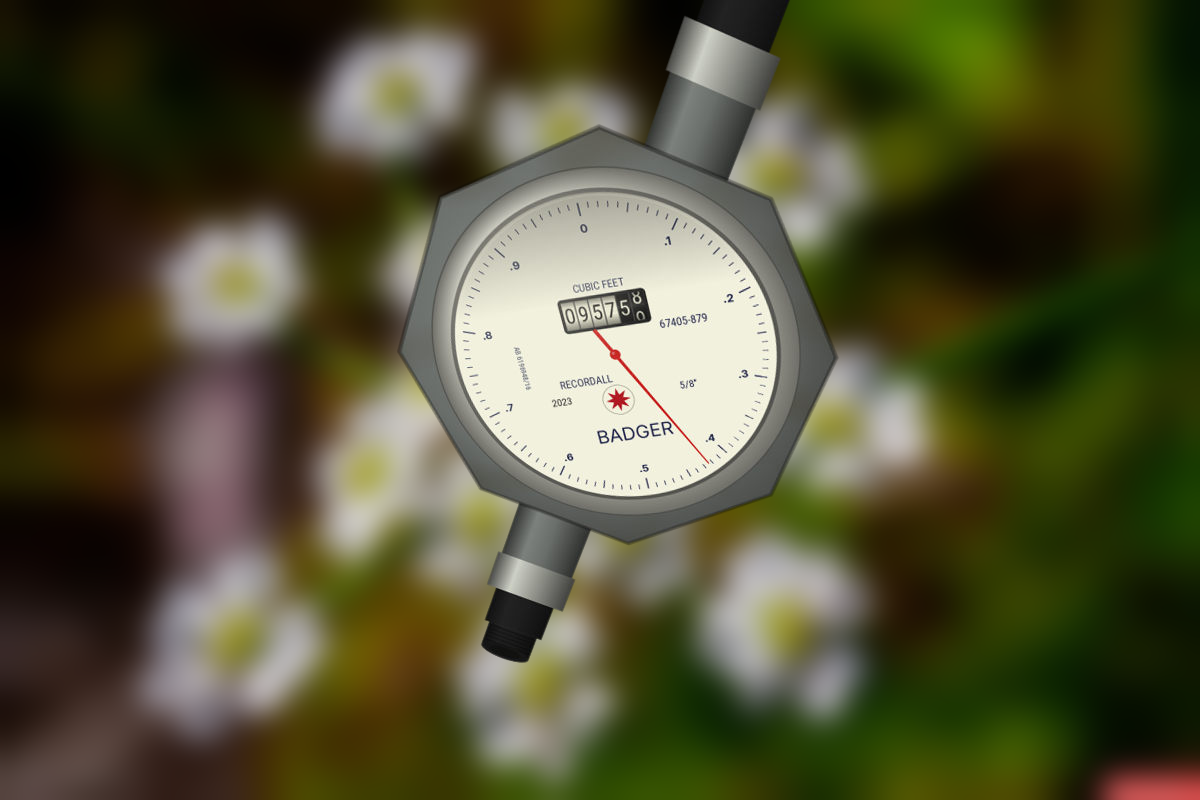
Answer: 95758.42 ft³
